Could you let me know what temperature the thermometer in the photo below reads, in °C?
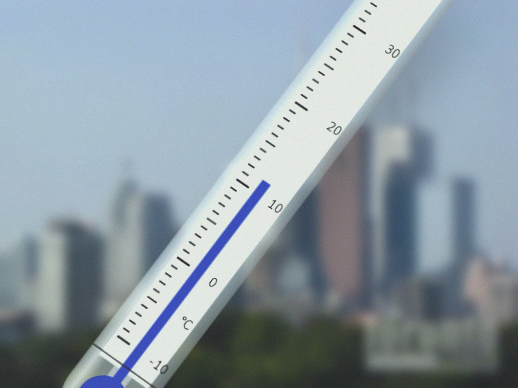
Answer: 11.5 °C
